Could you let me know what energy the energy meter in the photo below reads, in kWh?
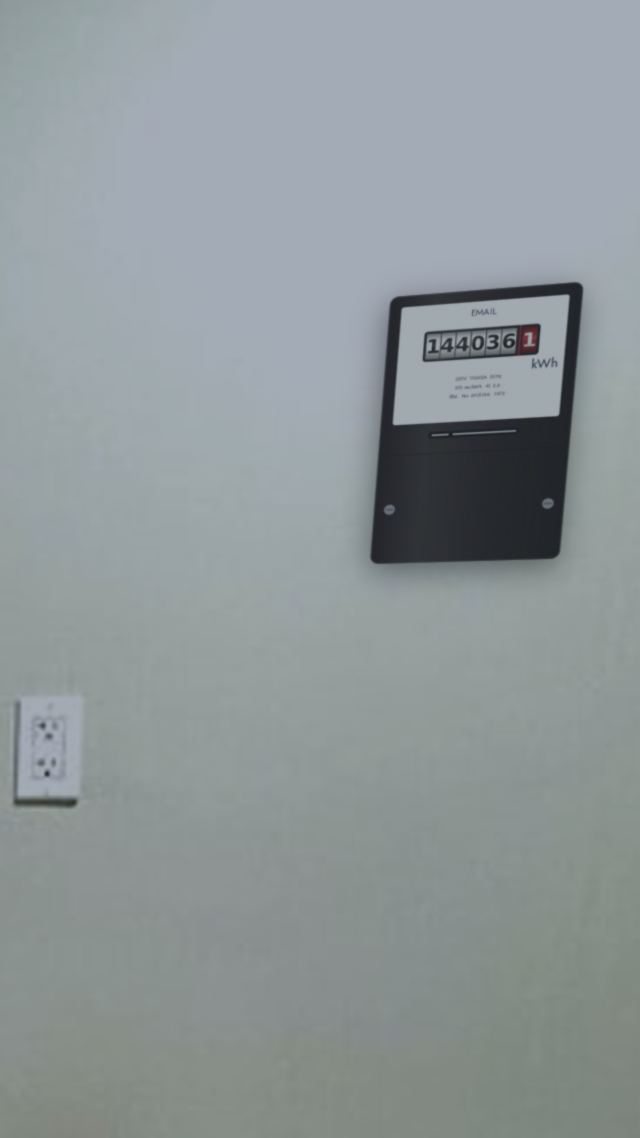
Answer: 144036.1 kWh
